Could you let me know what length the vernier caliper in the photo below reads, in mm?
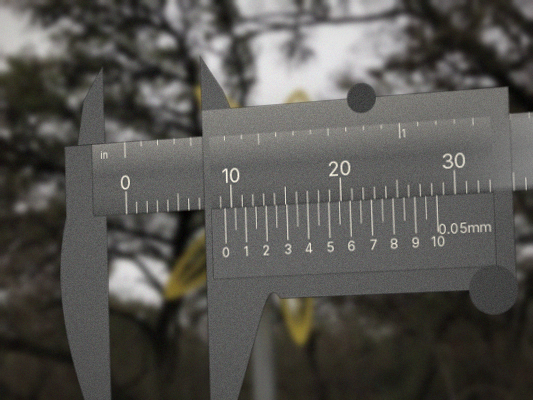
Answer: 9.4 mm
